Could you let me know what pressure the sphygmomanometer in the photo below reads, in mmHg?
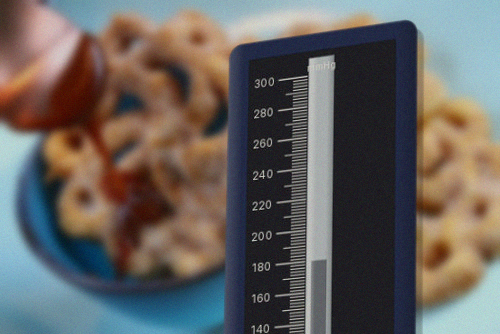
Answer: 180 mmHg
